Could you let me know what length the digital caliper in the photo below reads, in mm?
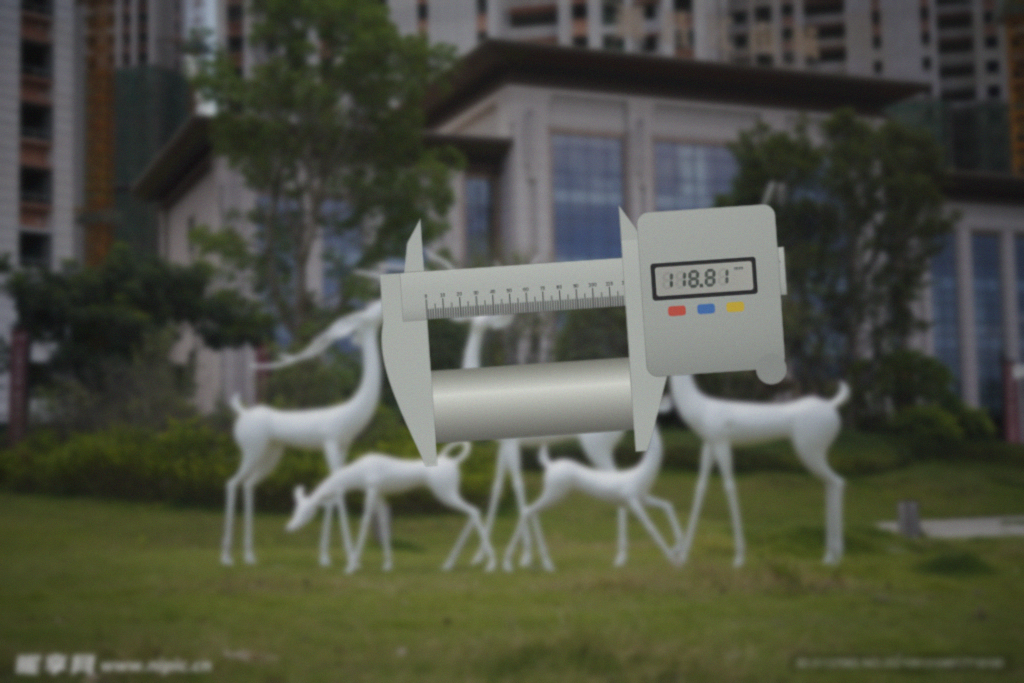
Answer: 118.81 mm
